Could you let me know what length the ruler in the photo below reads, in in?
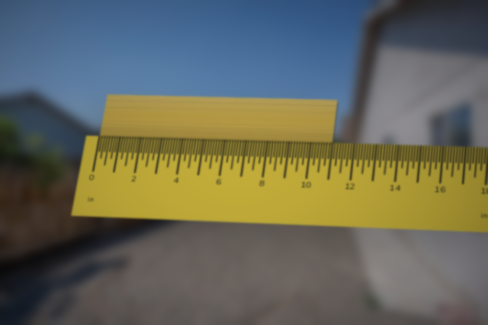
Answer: 11 in
